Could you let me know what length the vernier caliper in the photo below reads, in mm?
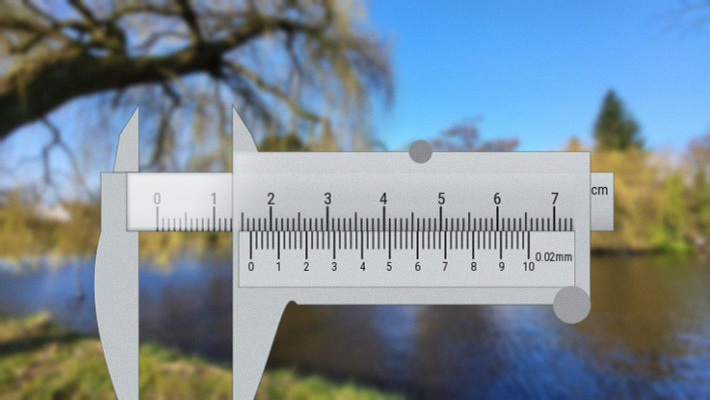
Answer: 16.5 mm
